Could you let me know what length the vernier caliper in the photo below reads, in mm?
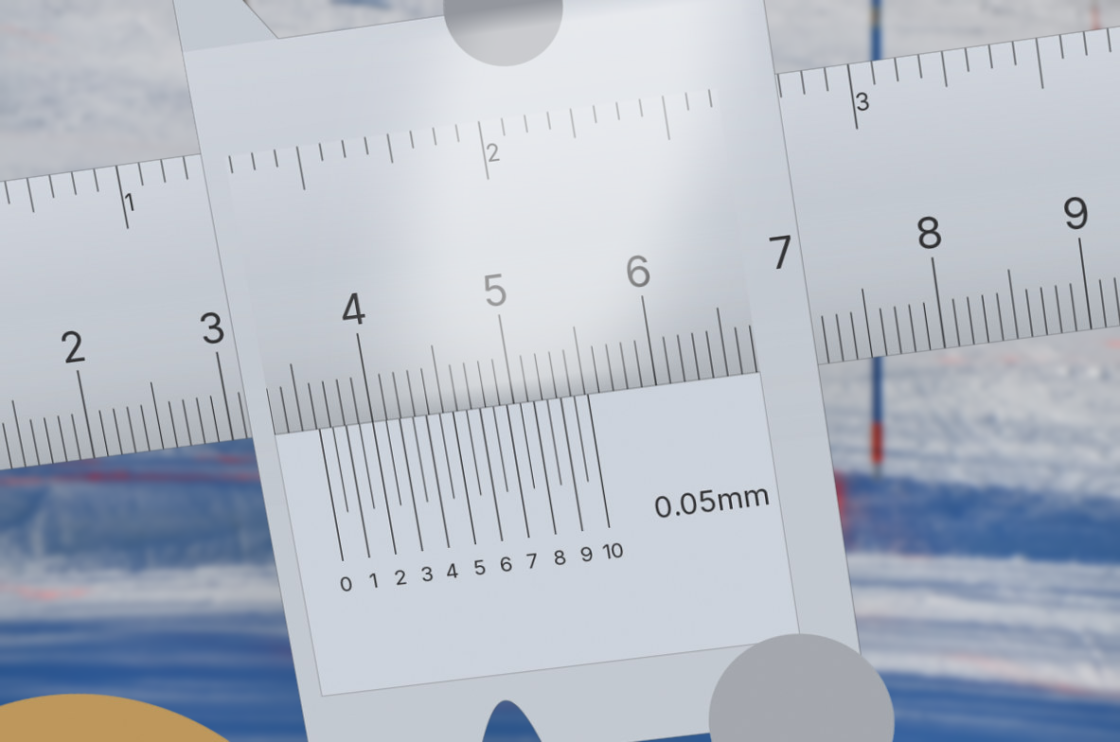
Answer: 36.2 mm
